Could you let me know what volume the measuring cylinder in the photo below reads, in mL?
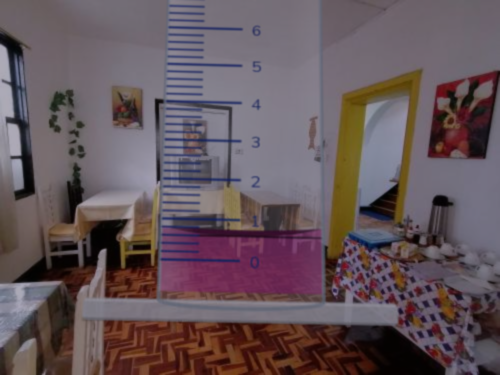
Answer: 0.6 mL
